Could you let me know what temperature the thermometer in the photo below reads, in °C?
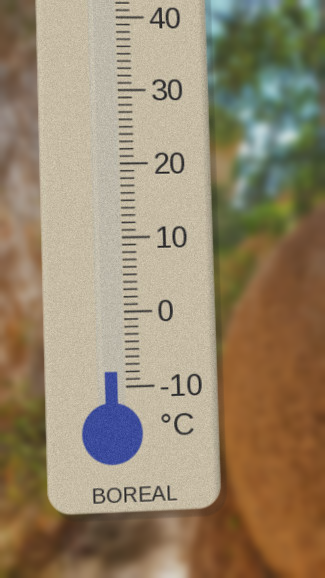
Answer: -8 °C
